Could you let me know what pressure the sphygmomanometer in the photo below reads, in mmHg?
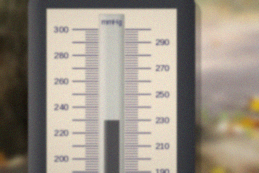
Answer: 230 mmHg
